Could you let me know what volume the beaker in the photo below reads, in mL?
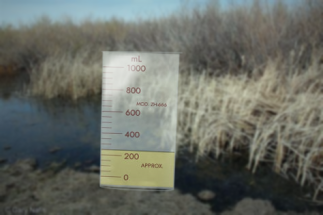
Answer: 250 mL
